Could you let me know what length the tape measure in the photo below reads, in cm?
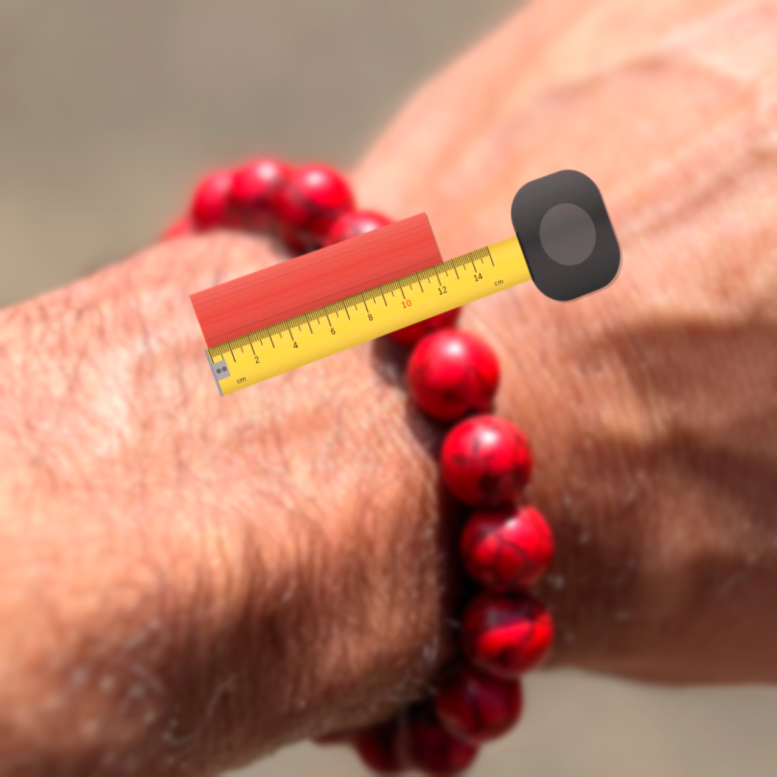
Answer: 12.5 cm
